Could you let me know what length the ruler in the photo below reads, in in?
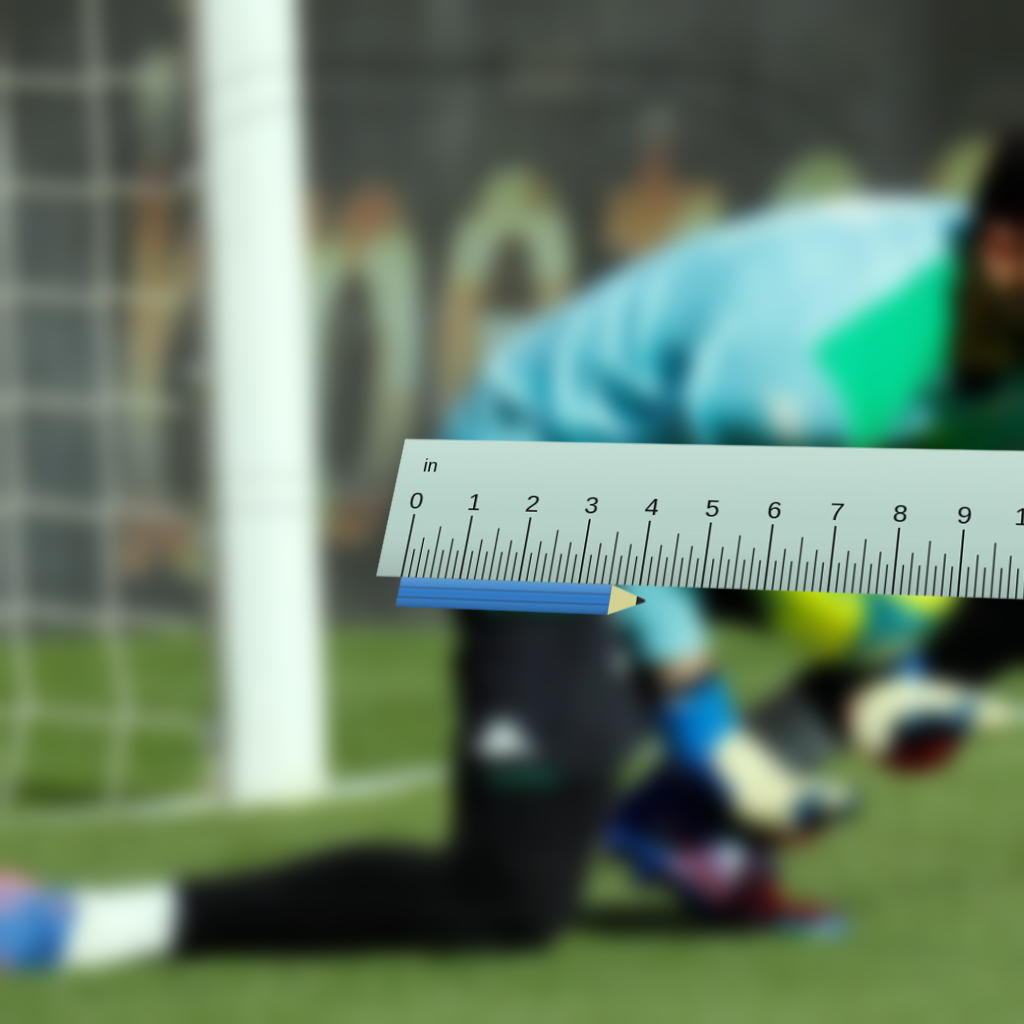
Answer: 4.125 in
